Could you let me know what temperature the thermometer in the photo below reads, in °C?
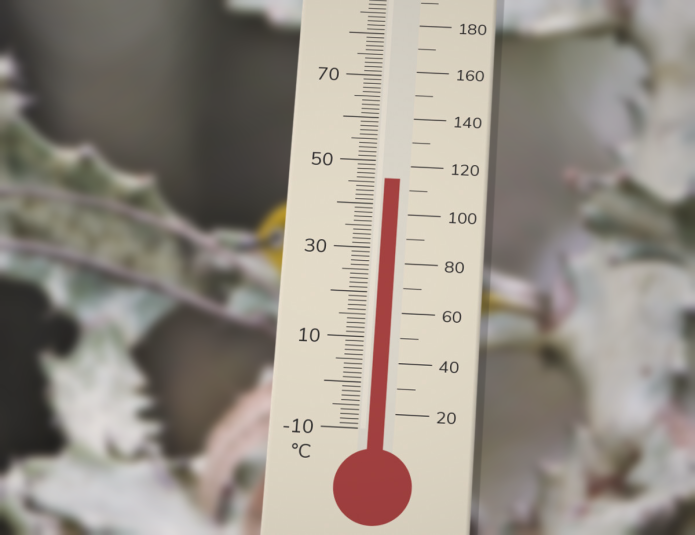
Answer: 46 °C
